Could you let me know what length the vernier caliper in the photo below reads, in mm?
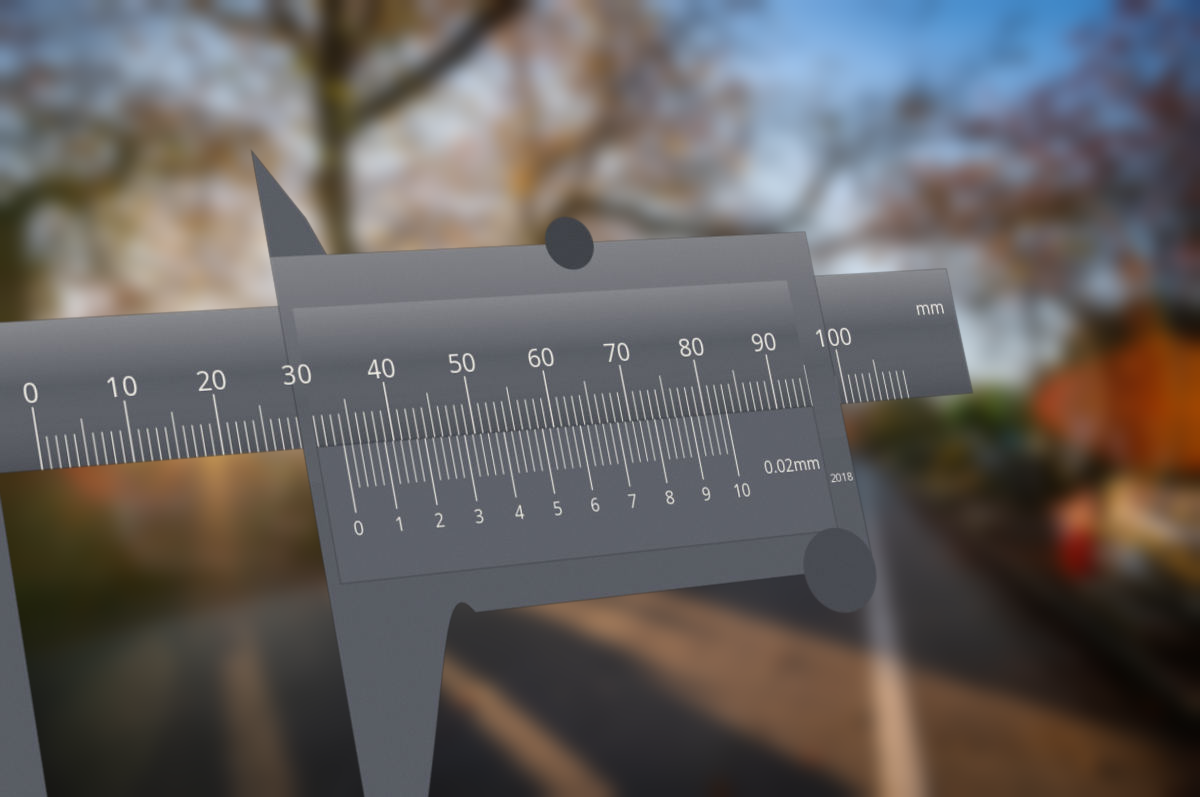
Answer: 34.0 mm
